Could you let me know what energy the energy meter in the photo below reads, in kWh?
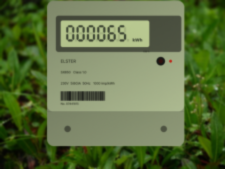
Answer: 65 kWh
